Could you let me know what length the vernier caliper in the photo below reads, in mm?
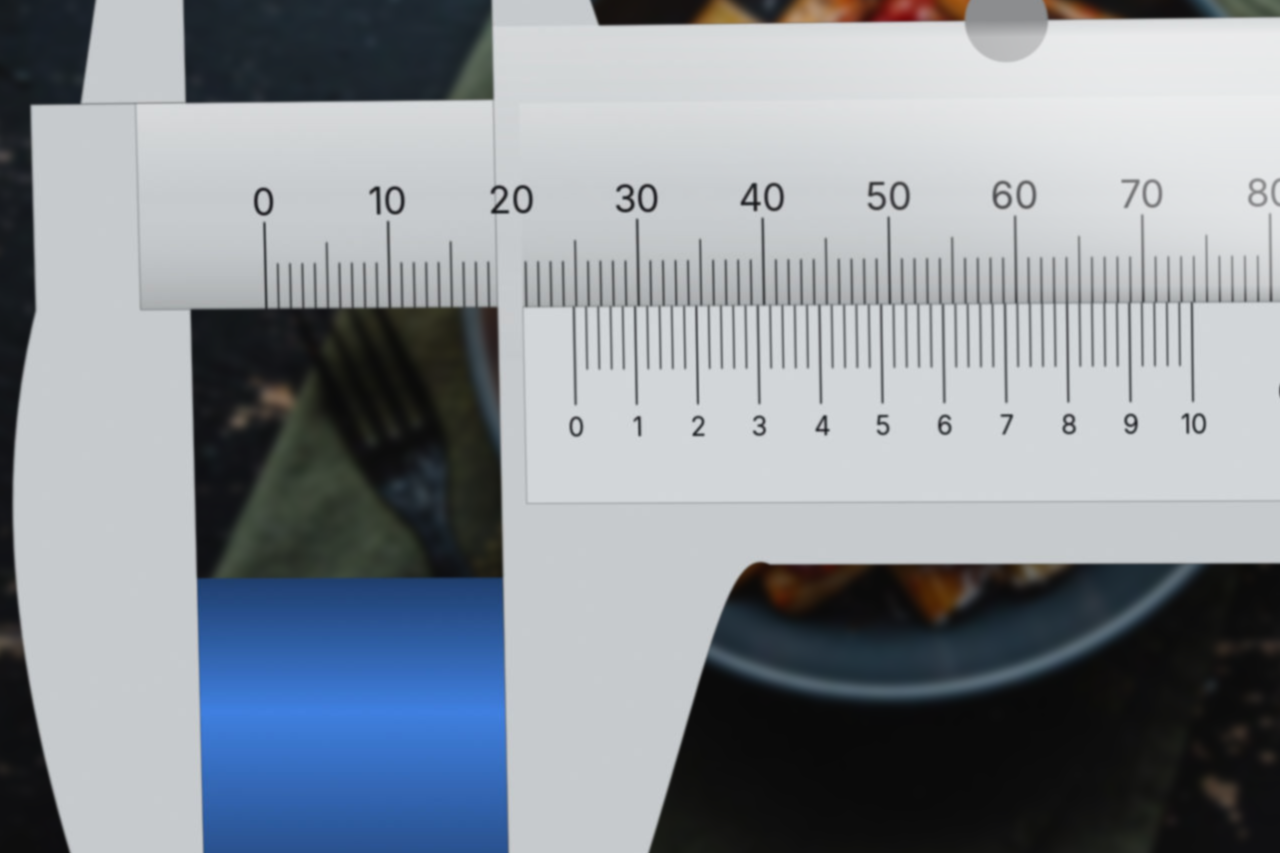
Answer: 24.8 mm
